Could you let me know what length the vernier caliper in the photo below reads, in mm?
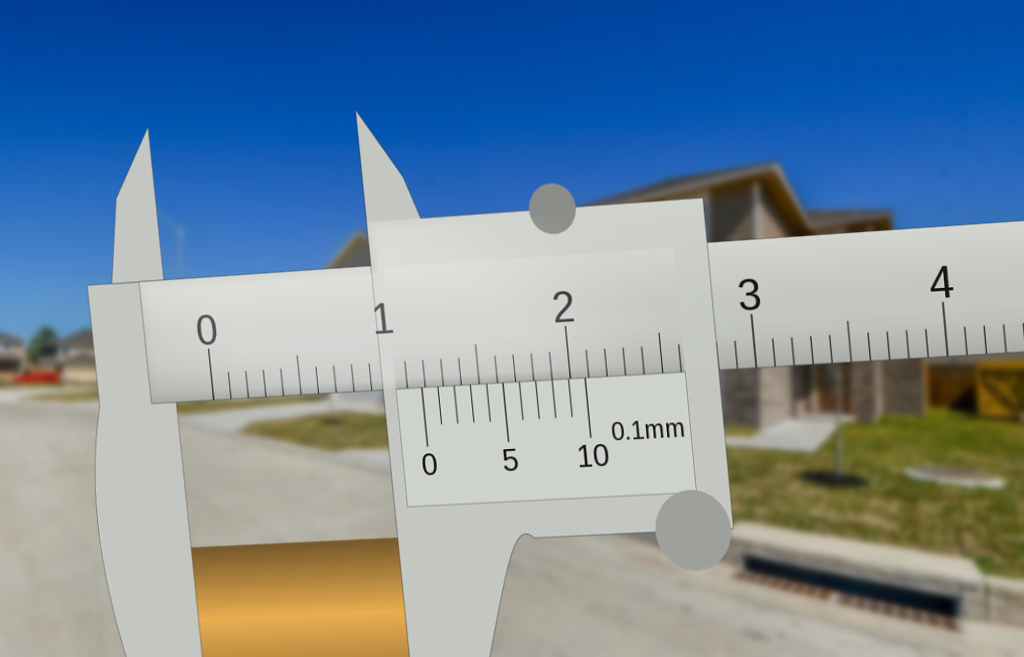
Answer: 11.8 mm
